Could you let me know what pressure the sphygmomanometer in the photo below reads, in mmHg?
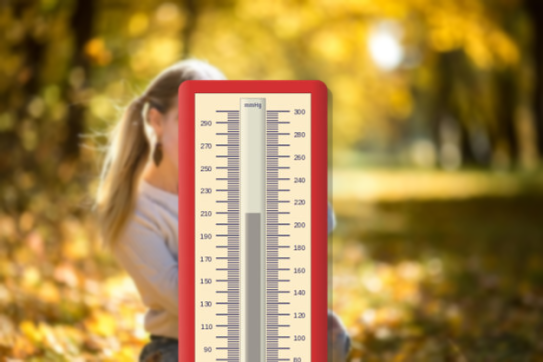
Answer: 210 mmHg
